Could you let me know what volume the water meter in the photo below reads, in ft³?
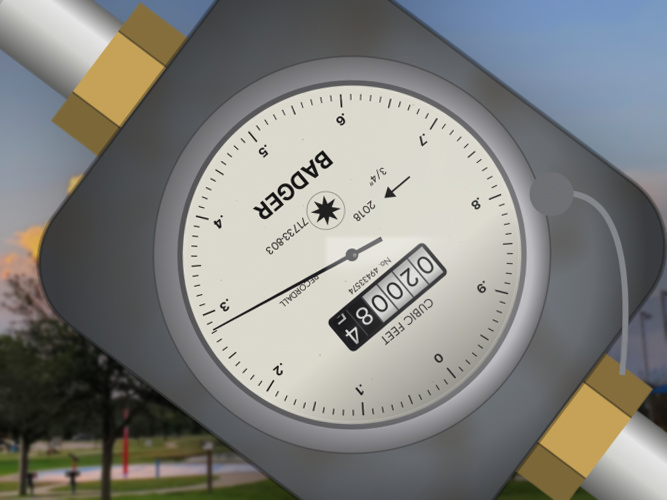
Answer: 20084.28 ft³
